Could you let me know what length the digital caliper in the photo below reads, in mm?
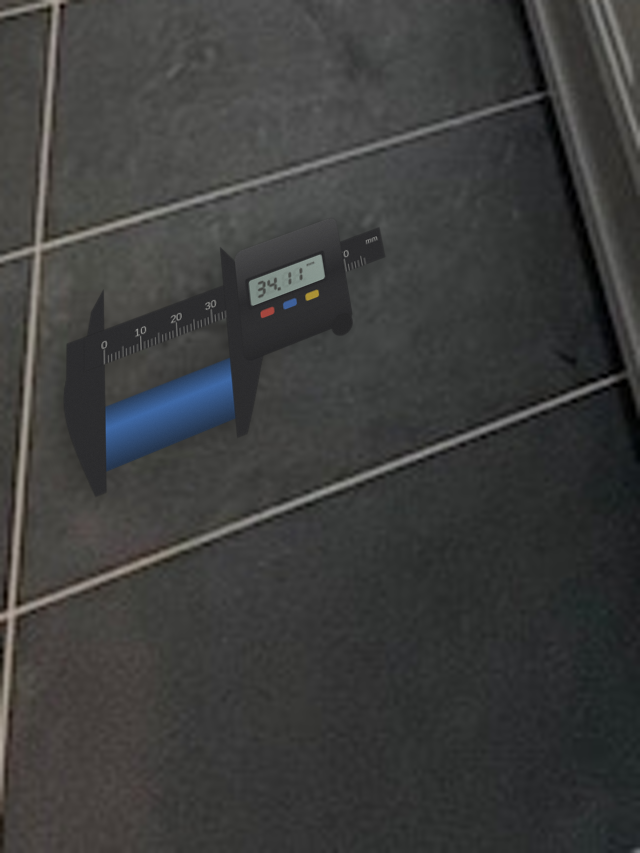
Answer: 34.11 mm
